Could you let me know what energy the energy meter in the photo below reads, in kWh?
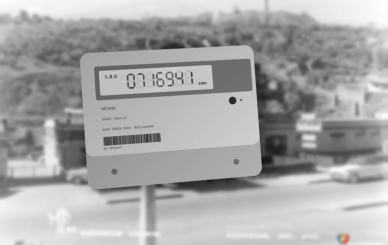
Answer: 716941 kWh
